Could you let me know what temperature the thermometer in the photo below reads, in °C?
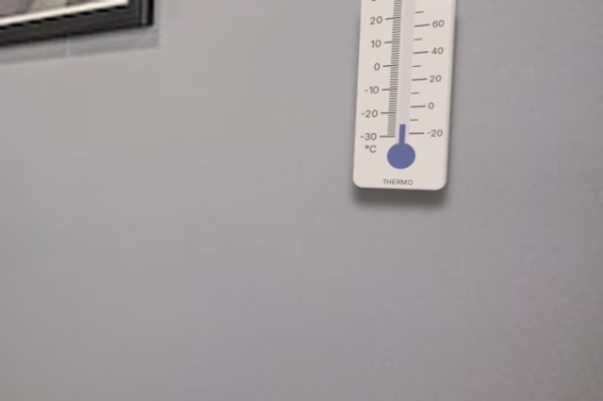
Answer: -25 °C
